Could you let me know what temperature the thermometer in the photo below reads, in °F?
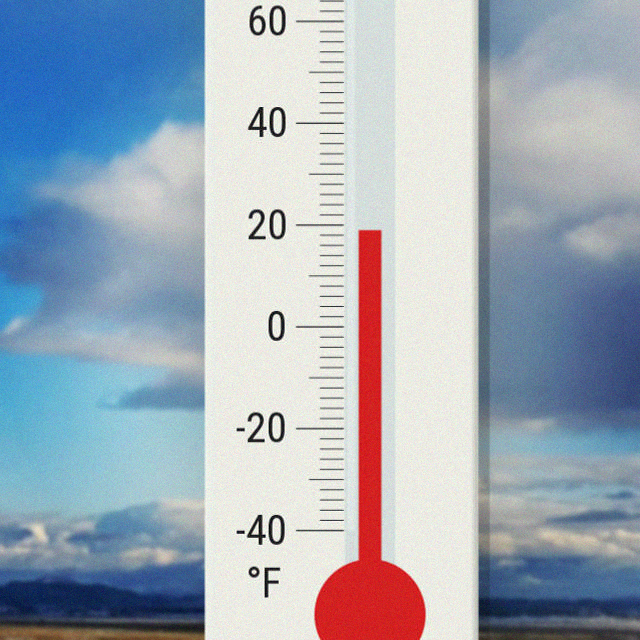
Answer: 19 °F
